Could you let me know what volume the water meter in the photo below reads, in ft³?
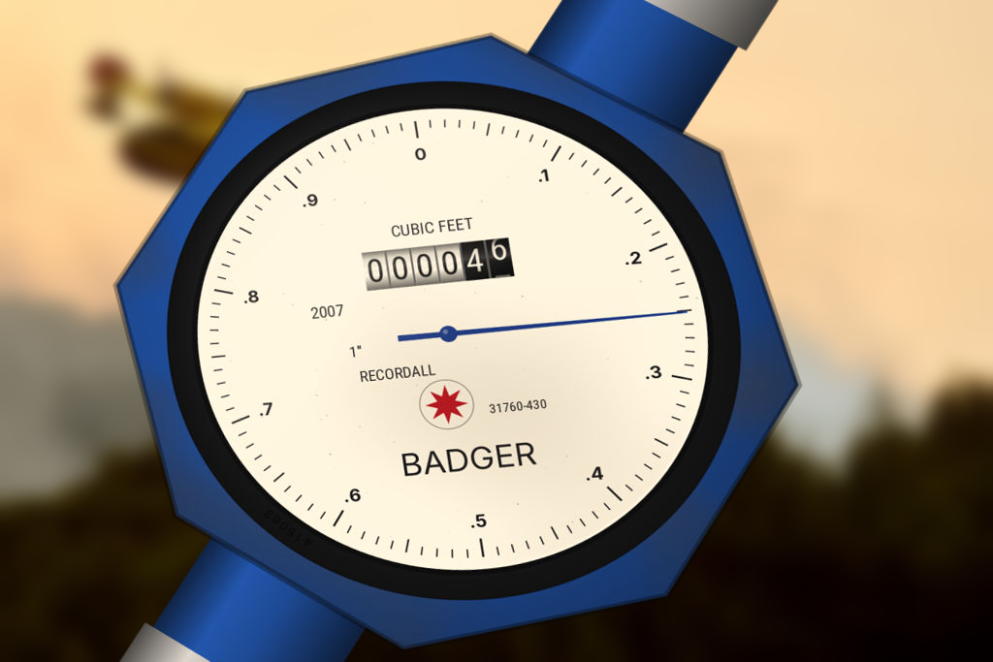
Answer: 46.25 ft³
